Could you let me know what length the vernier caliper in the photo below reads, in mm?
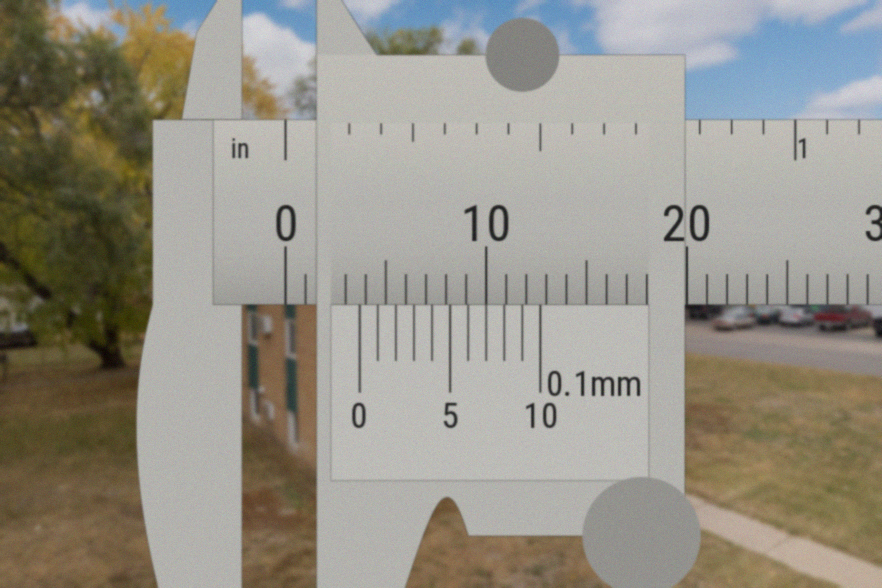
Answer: 3.7 mm
